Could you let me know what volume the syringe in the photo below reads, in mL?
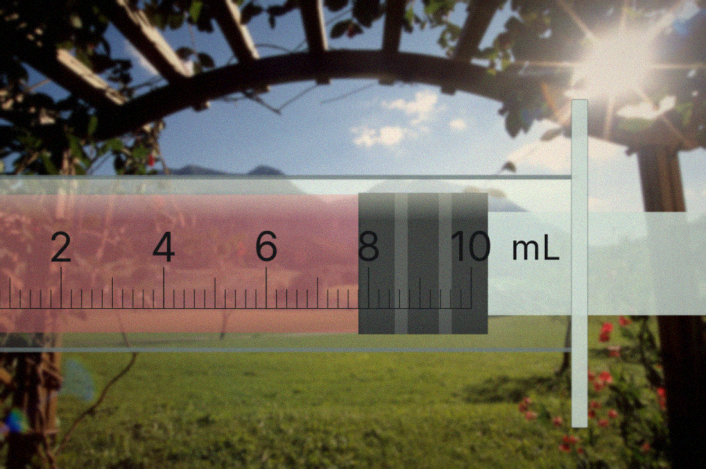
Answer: 7.8 mL
